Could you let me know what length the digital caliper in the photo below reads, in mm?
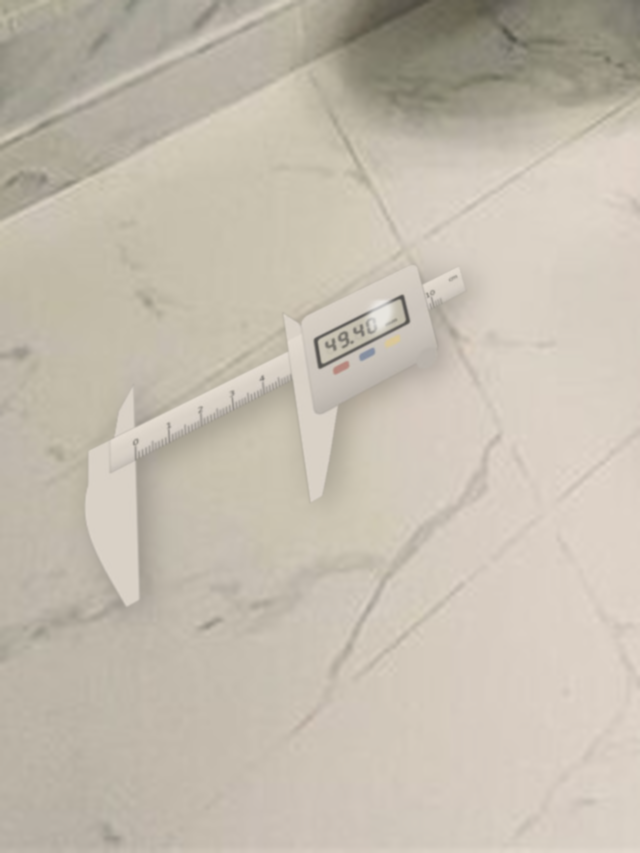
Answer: 49.40 mm
